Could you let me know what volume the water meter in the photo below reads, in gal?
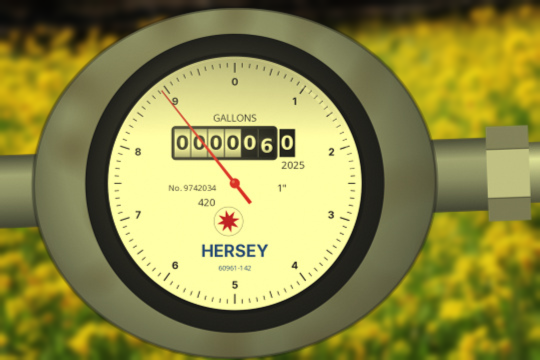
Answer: 58.9 gal
